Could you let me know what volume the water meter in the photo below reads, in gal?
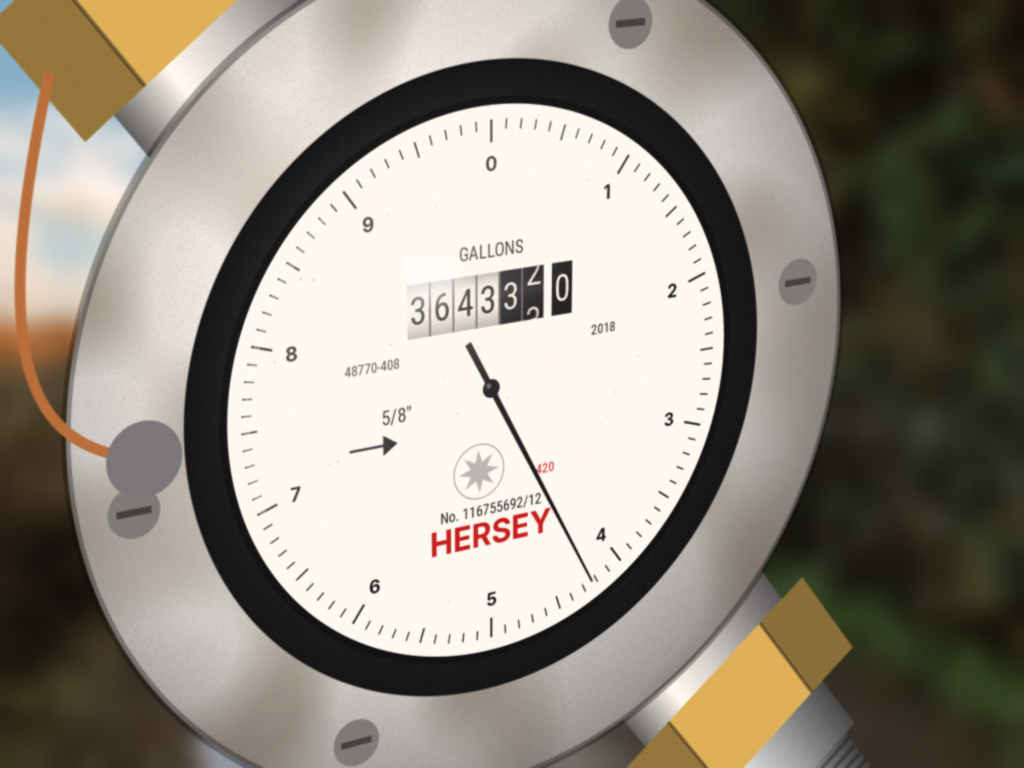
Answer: 3643324.2 gal
